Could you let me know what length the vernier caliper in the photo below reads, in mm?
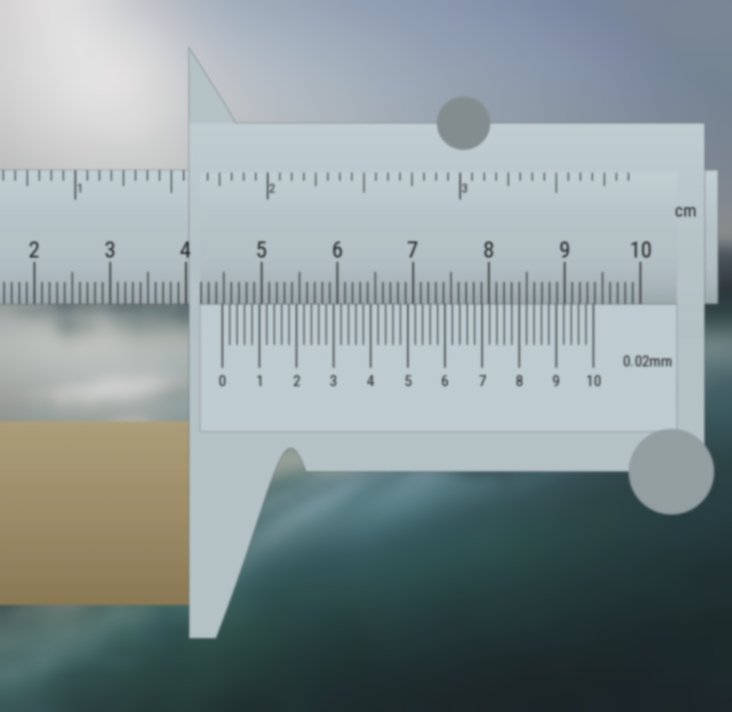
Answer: 44.8 mm
